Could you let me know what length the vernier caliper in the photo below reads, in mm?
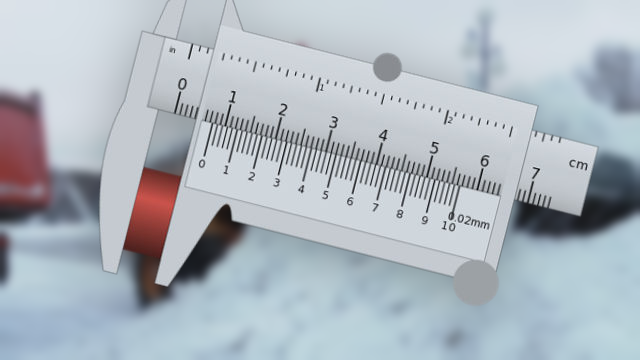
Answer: 7.5 mm
